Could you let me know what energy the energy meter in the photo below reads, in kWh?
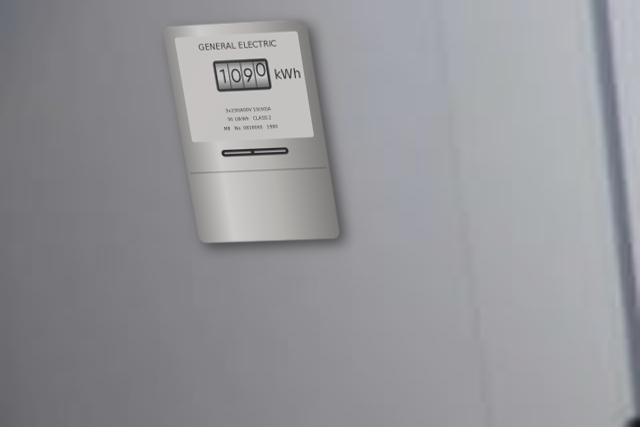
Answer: 1090 kWh
